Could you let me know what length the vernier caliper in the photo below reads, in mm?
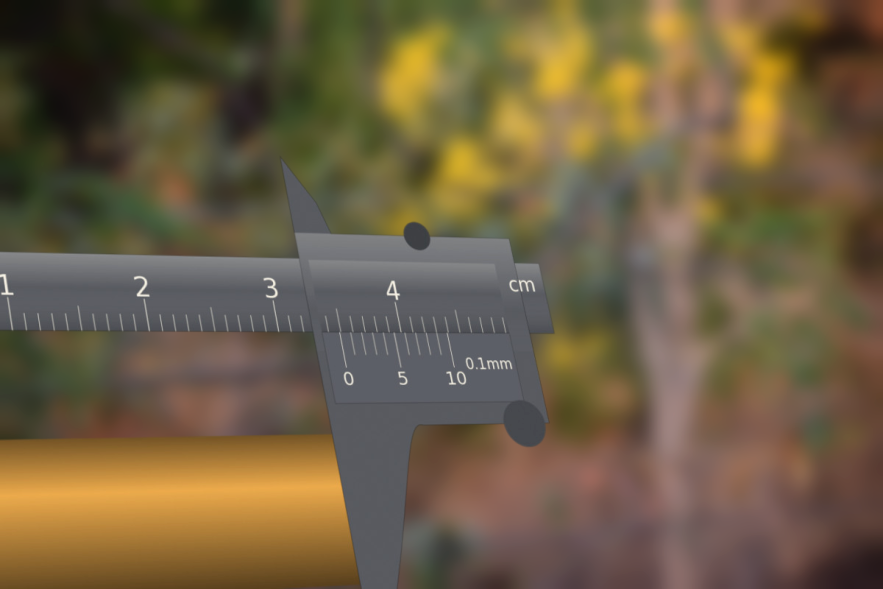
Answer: 34.9 mm
